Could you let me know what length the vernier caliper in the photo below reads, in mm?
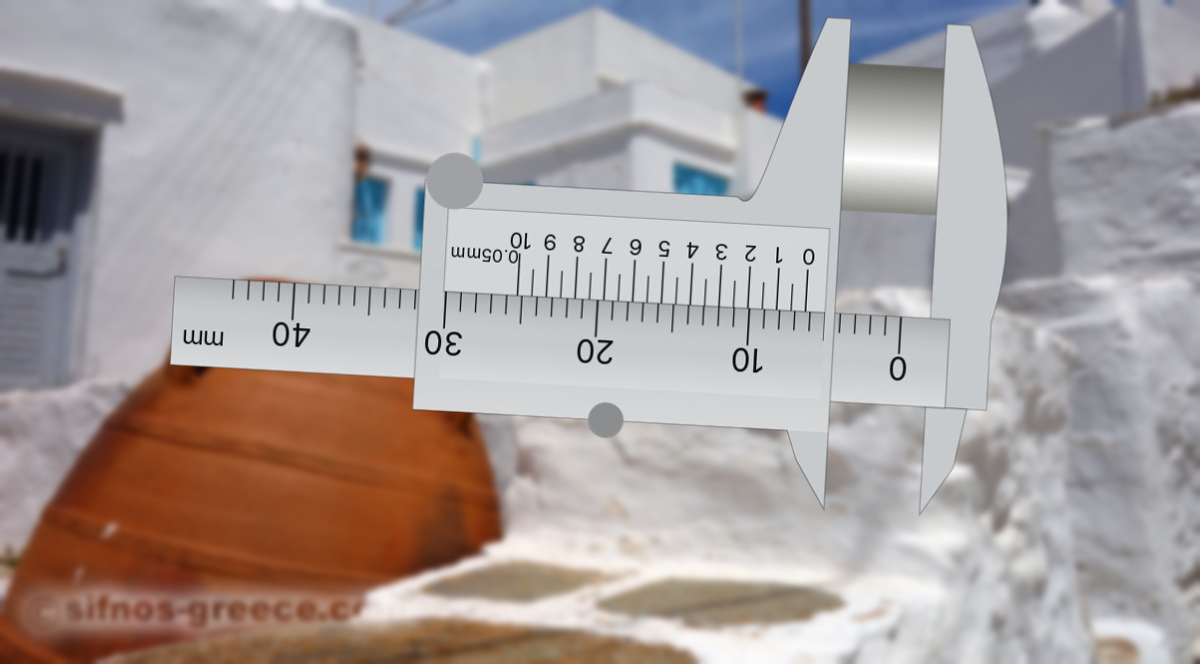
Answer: 6.3 mm
